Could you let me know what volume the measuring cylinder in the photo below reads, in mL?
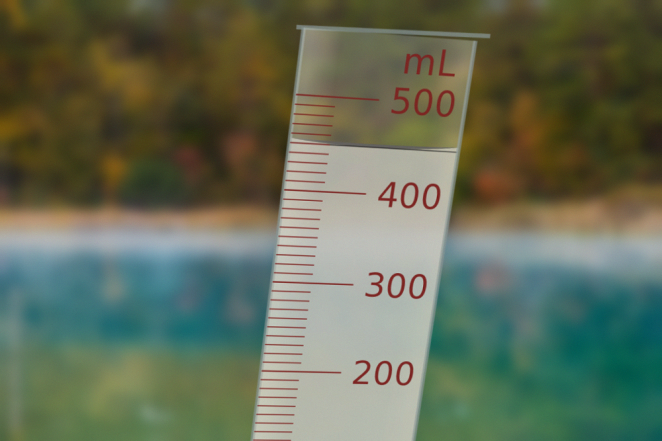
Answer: 450 mL
